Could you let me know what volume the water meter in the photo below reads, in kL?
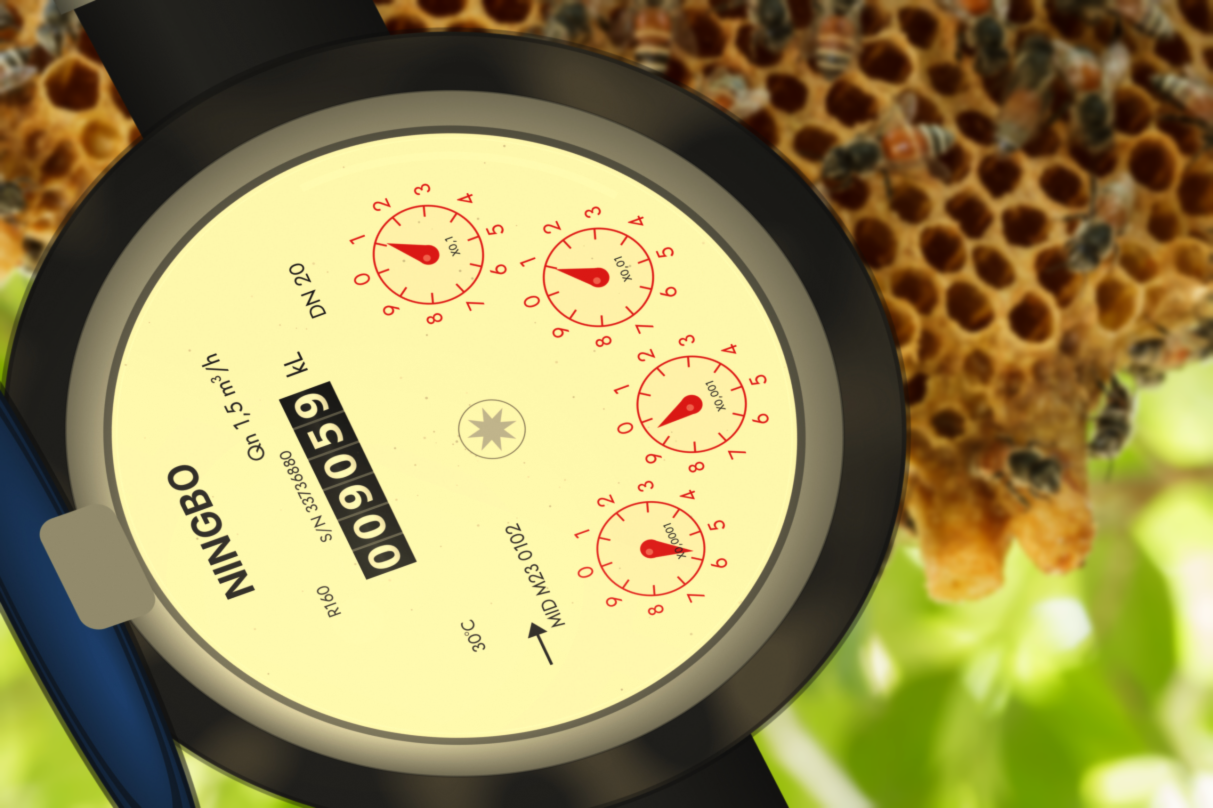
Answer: 9059.1095 kL
